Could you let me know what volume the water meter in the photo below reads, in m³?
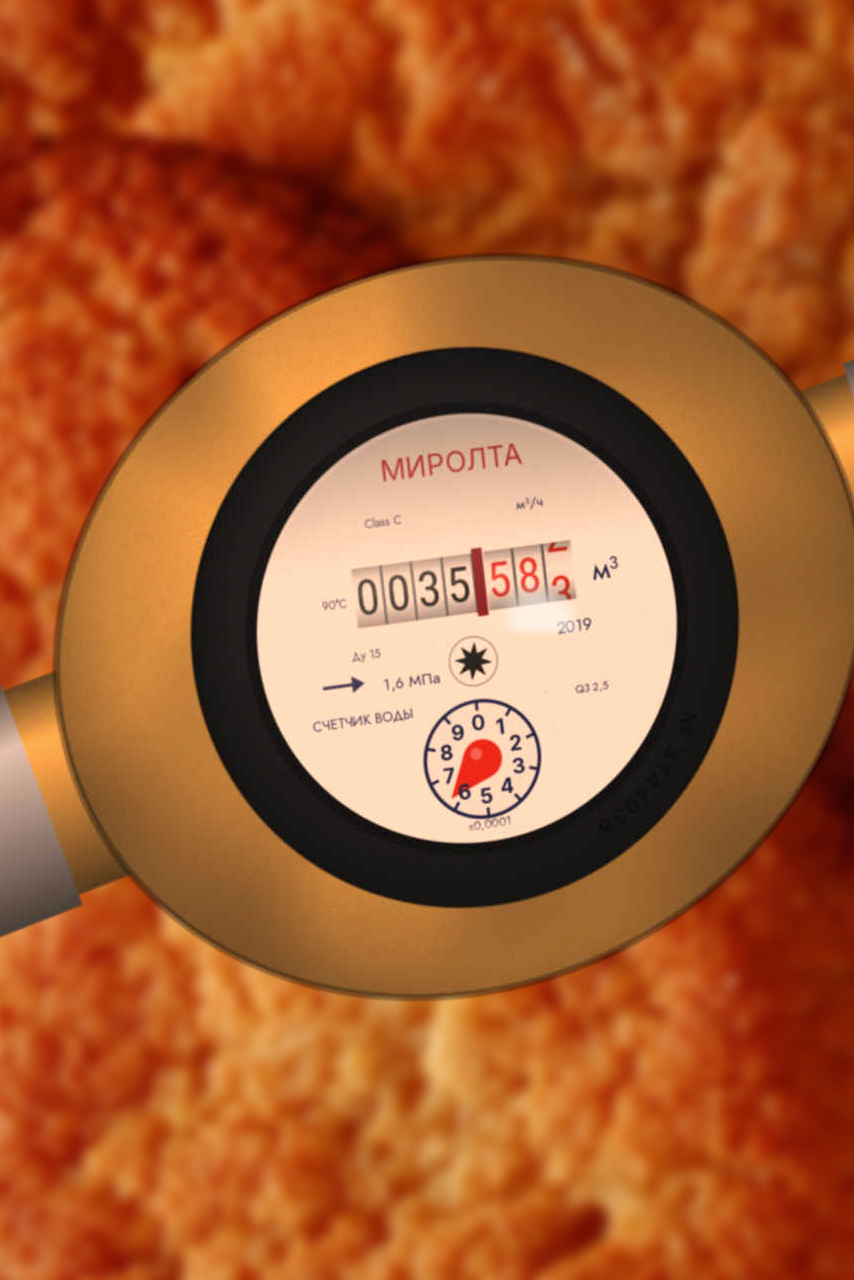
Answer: 35.5826 m³
